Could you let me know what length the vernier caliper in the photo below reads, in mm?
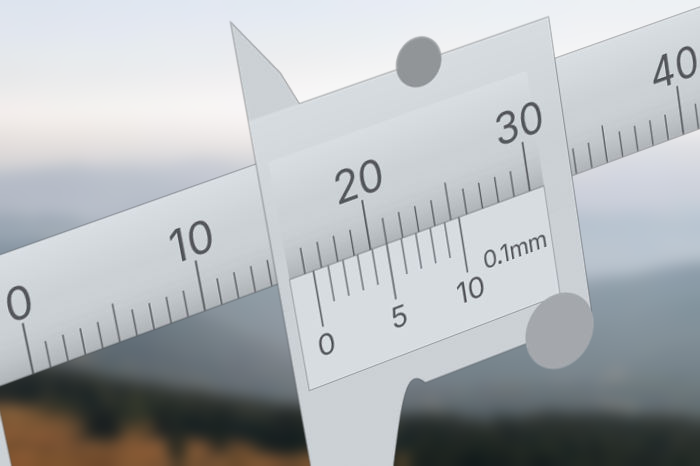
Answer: 16.5 mm
